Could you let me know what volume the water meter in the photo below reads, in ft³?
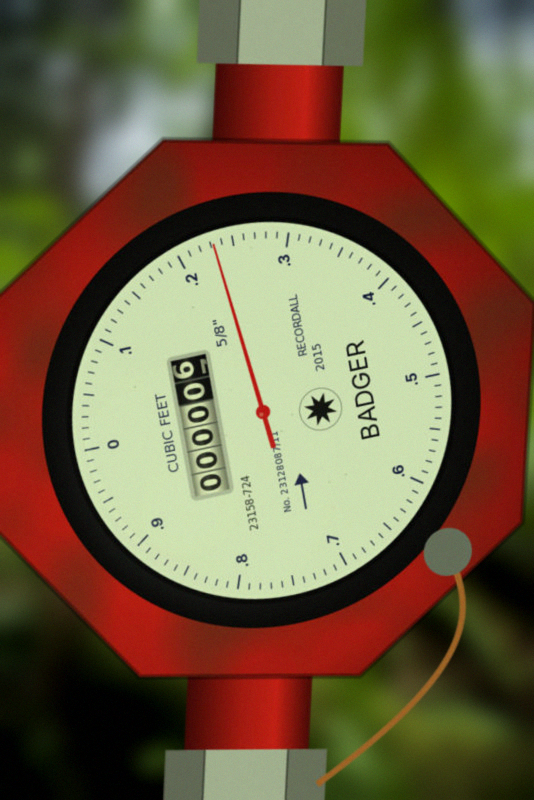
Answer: 6.23 ft³
